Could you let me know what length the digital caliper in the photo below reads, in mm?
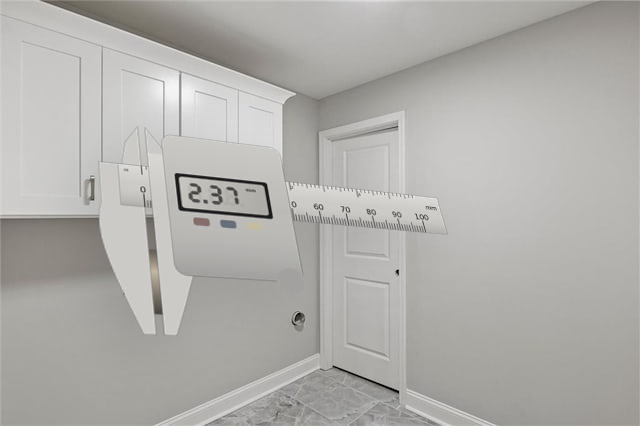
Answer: 2.37 mm
